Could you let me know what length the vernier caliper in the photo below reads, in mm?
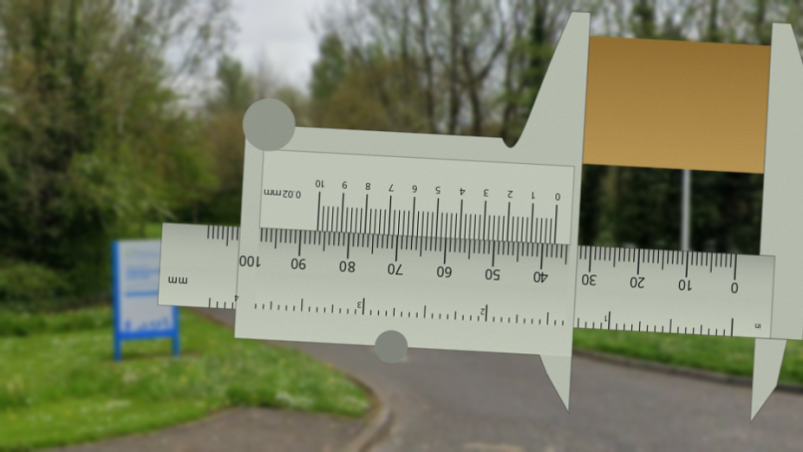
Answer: 37.5 mm
